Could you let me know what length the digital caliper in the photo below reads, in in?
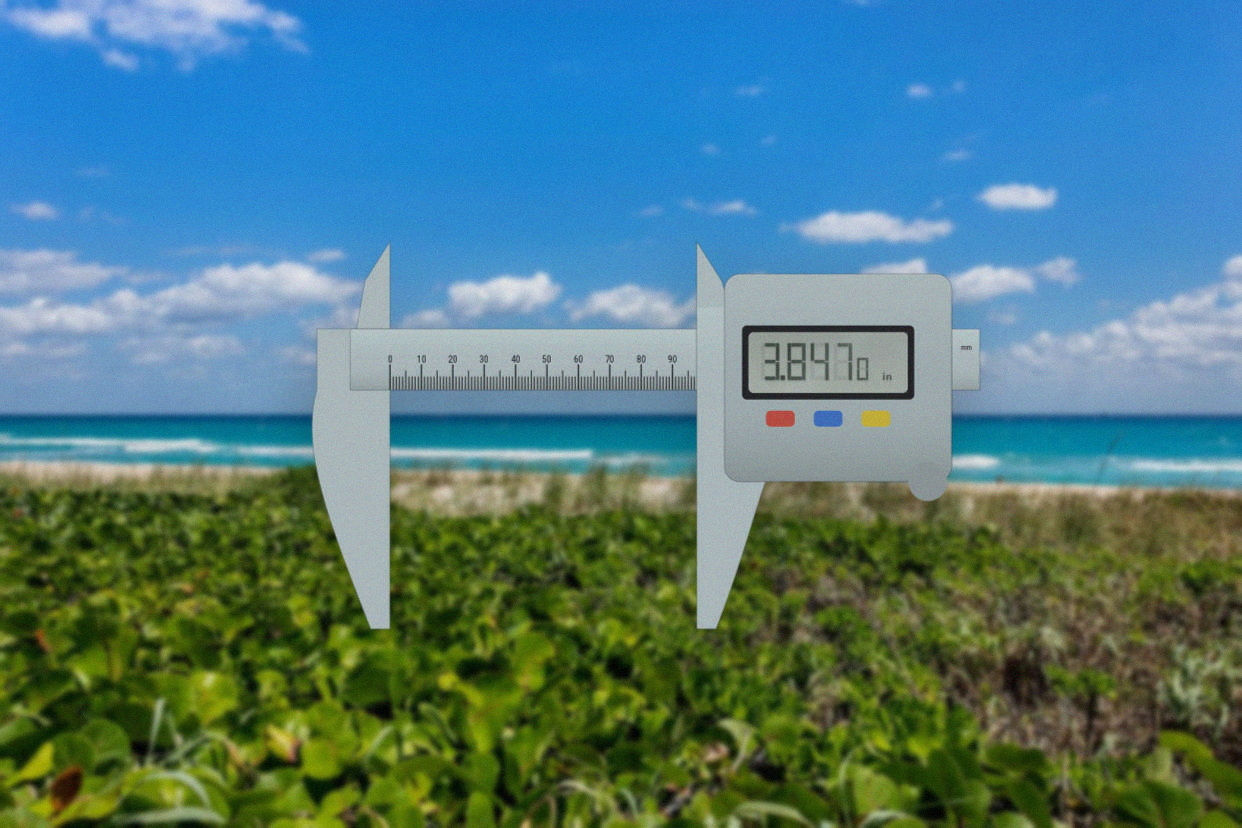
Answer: 3.8470 in
